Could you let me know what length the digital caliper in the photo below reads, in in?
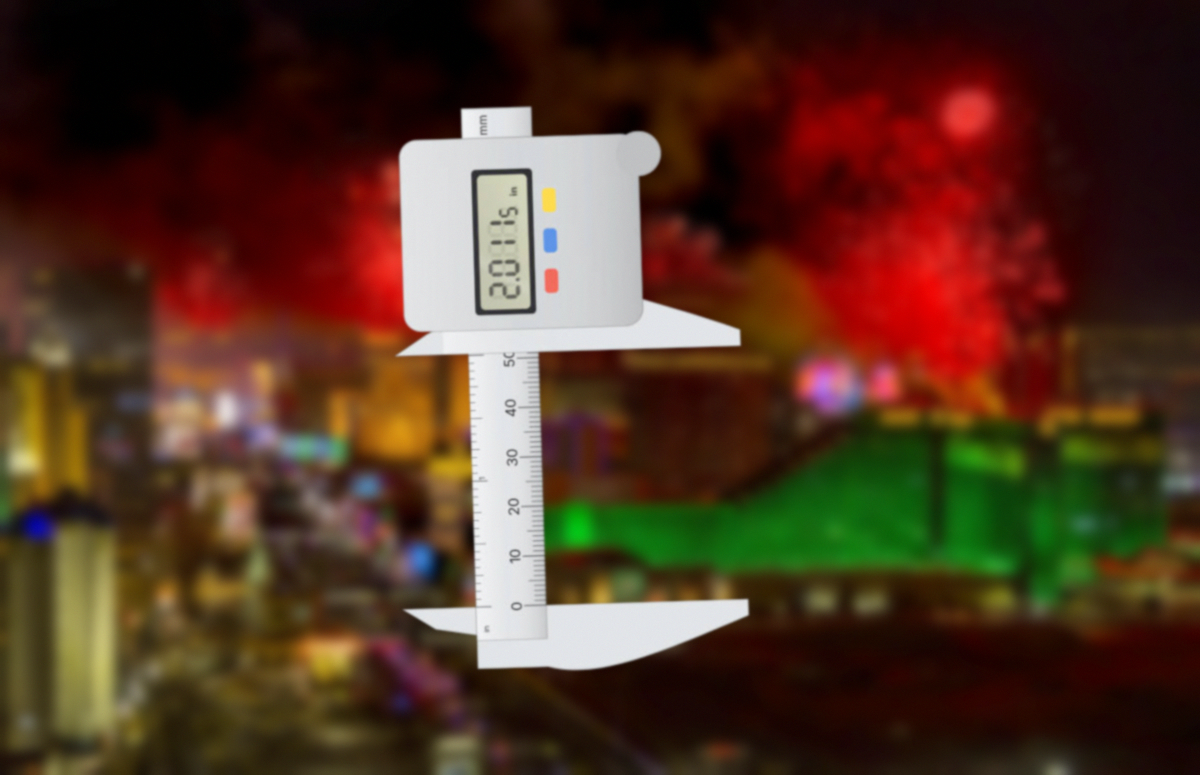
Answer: 2.0115 in
